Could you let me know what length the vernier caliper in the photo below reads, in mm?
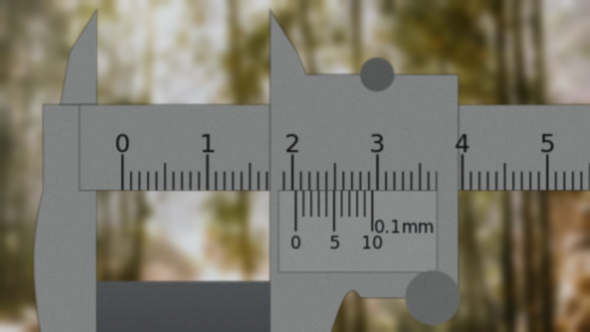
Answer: 20.4 mm
